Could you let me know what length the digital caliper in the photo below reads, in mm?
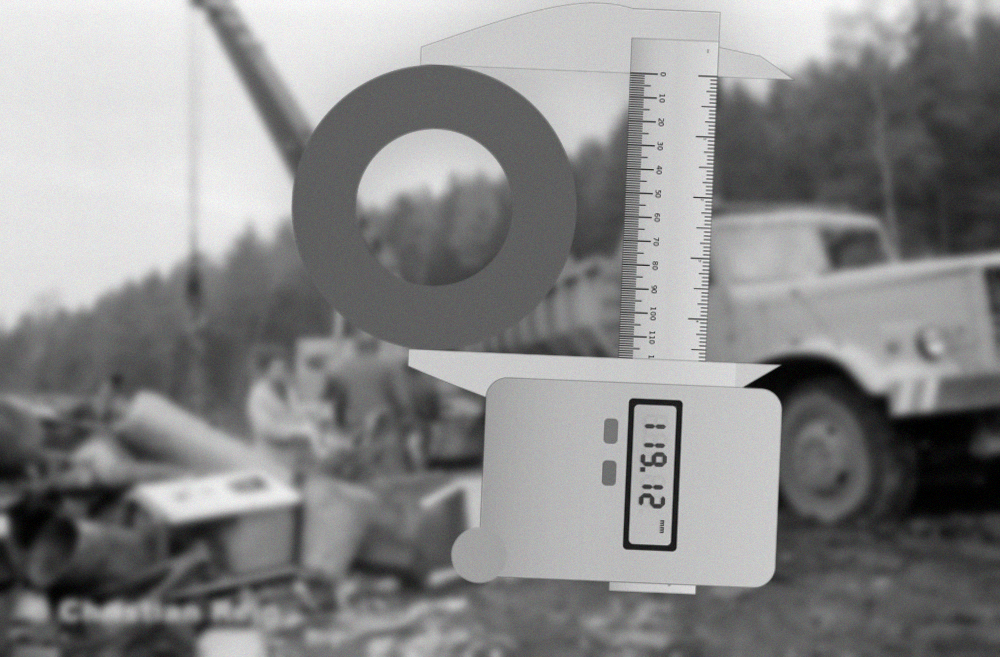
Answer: 119.12 mm
